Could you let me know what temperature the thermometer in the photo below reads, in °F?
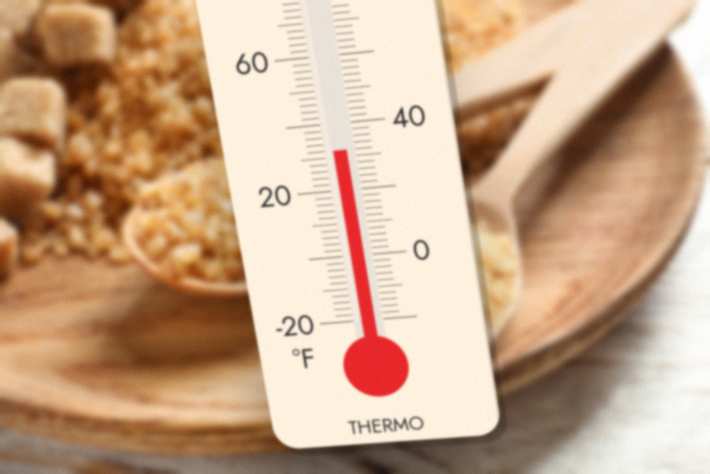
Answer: 32 °F
